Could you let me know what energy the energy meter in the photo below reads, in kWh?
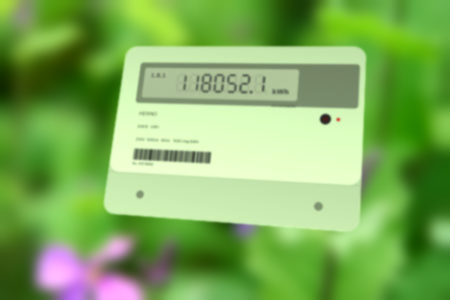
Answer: 118052.1 kWh
